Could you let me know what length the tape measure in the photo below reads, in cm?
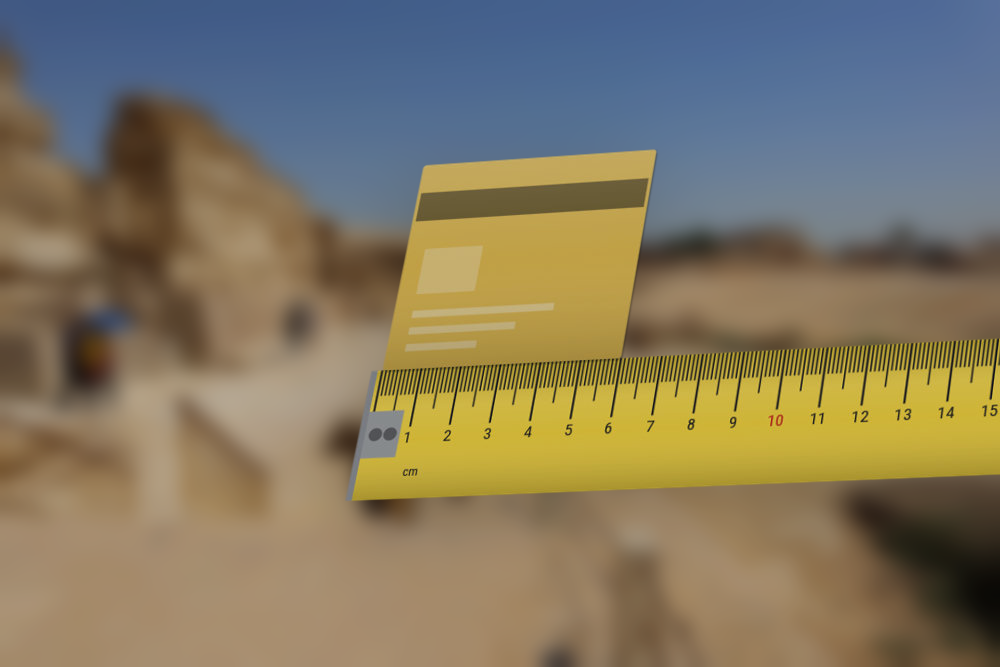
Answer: 6 cm
